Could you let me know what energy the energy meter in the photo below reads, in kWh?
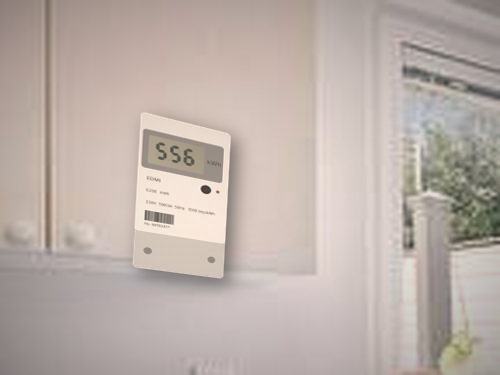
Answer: 556 kWh
